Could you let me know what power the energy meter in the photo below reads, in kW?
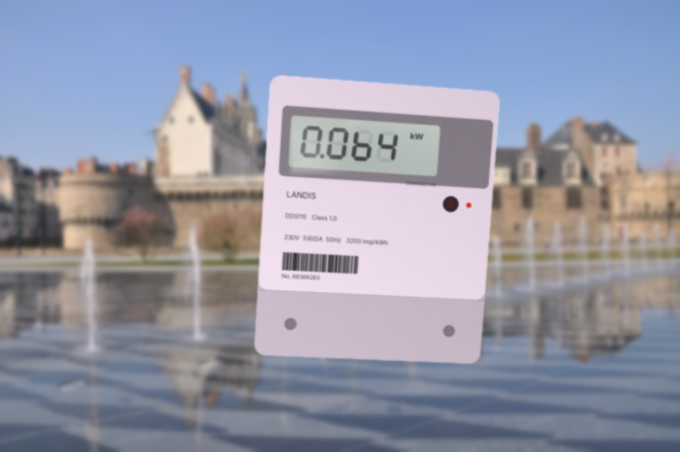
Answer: 0.064 kW
